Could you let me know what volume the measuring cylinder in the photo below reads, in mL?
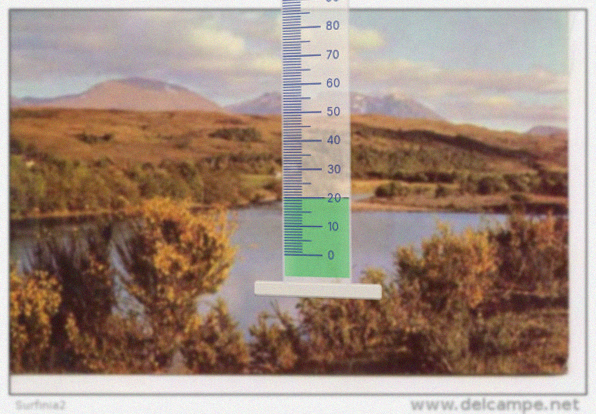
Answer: 20 mL
